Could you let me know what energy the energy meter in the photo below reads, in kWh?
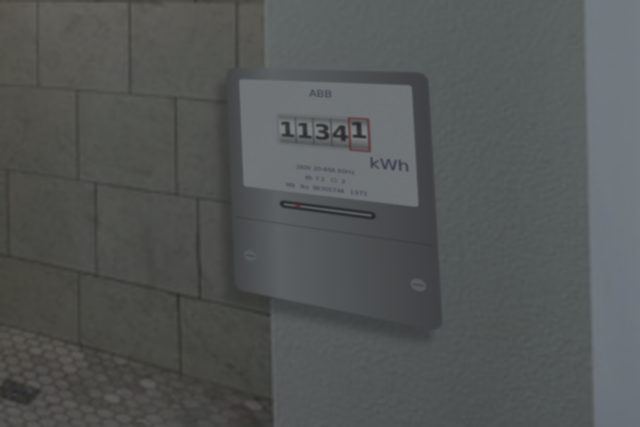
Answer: 1134.1 kWh
